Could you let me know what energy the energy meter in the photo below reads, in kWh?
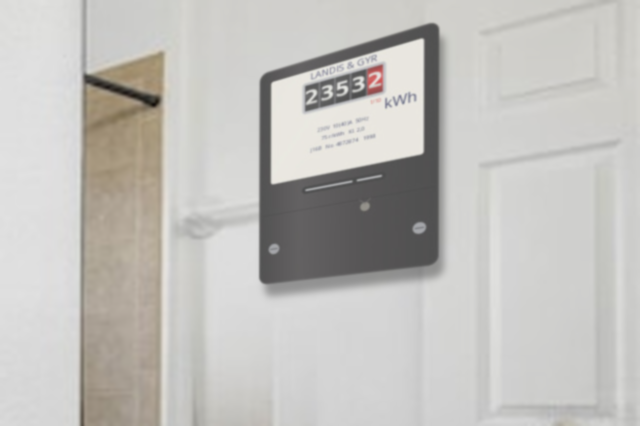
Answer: 2353.2 kWh
